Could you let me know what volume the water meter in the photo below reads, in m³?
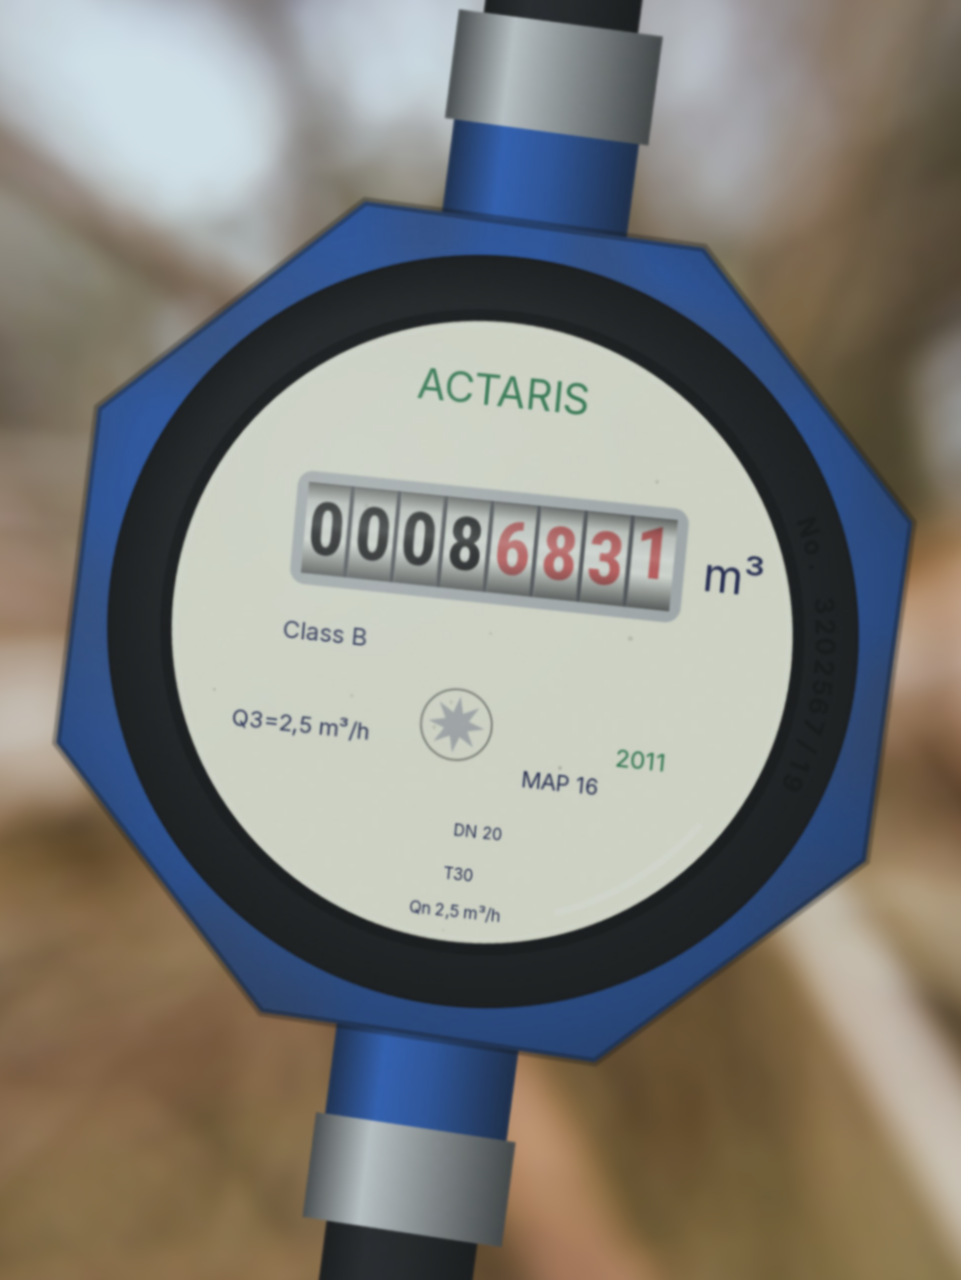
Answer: 8.6831 m³
